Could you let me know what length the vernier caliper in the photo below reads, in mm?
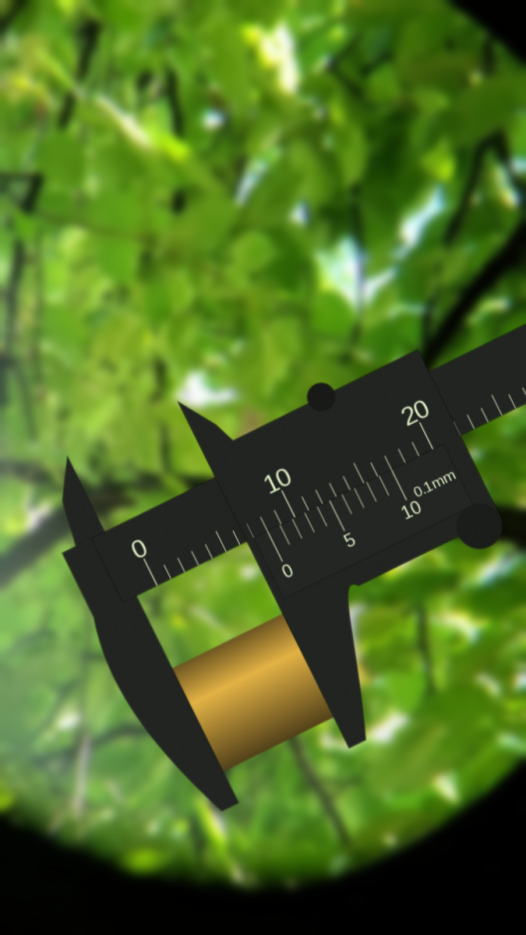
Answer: 8.0 mm
